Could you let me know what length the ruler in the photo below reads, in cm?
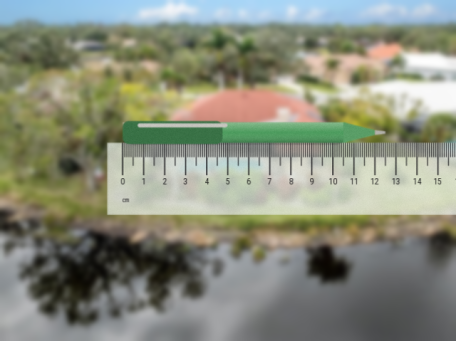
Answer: 12.5 cm
